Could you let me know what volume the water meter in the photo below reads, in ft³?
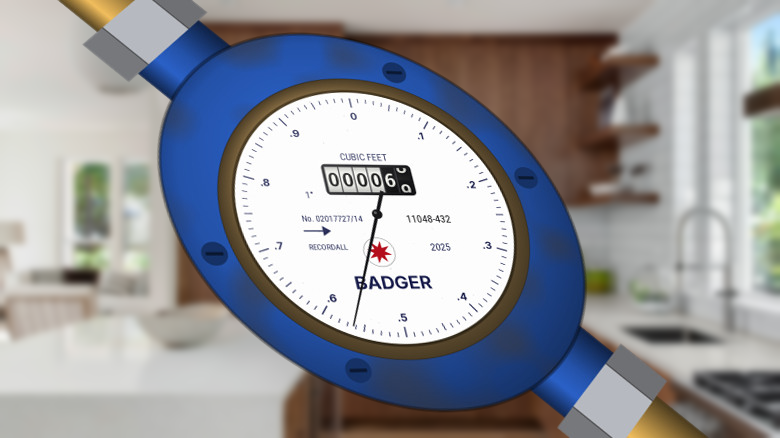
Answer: 68.56 ft³
